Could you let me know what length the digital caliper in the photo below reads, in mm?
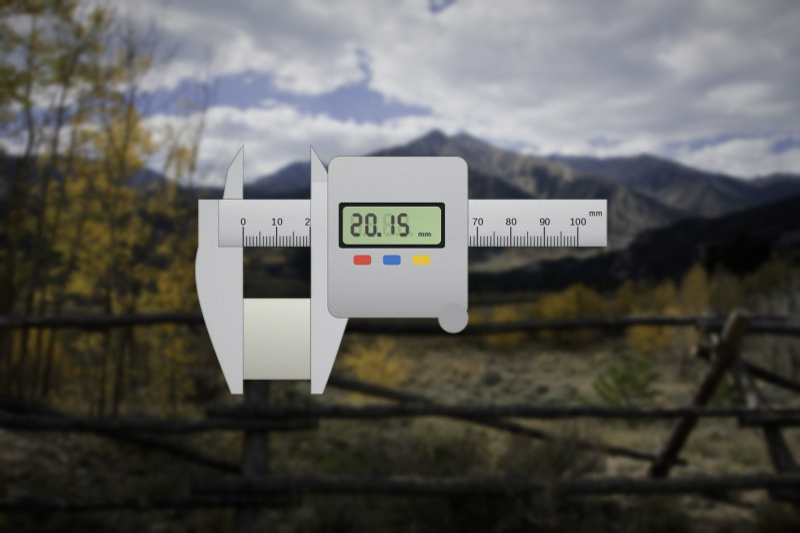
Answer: 20.15 mm
